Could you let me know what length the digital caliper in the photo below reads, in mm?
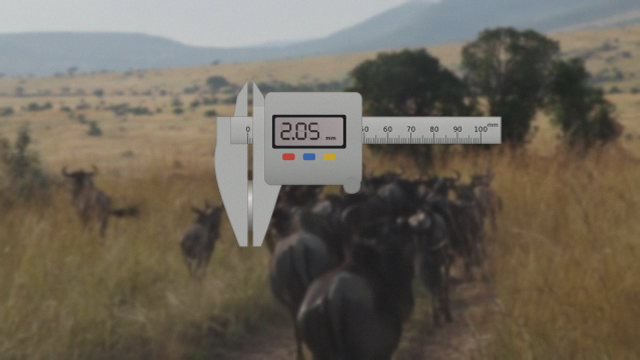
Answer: 2.05 mm
